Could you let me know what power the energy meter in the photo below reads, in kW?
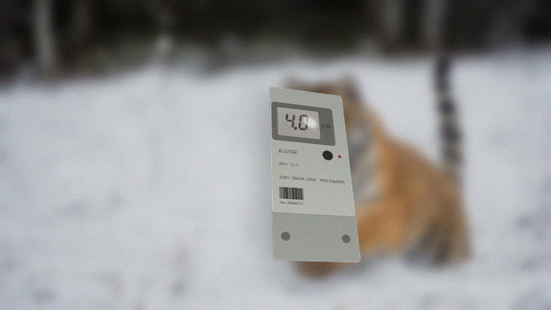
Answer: 4.0 kW
